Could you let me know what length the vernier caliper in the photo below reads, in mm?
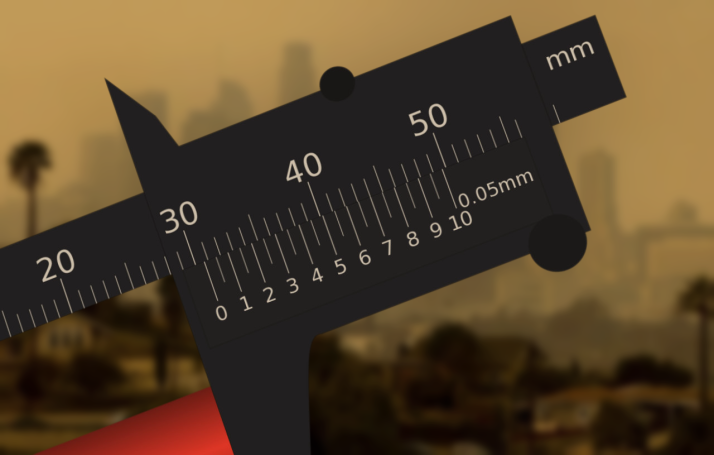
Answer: 30.7 mm
